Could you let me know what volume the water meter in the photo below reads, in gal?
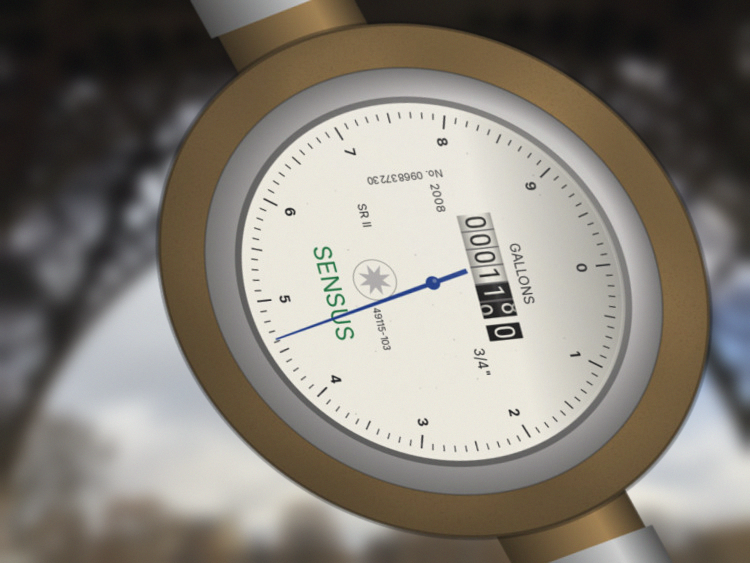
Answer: 1184.6 gal
